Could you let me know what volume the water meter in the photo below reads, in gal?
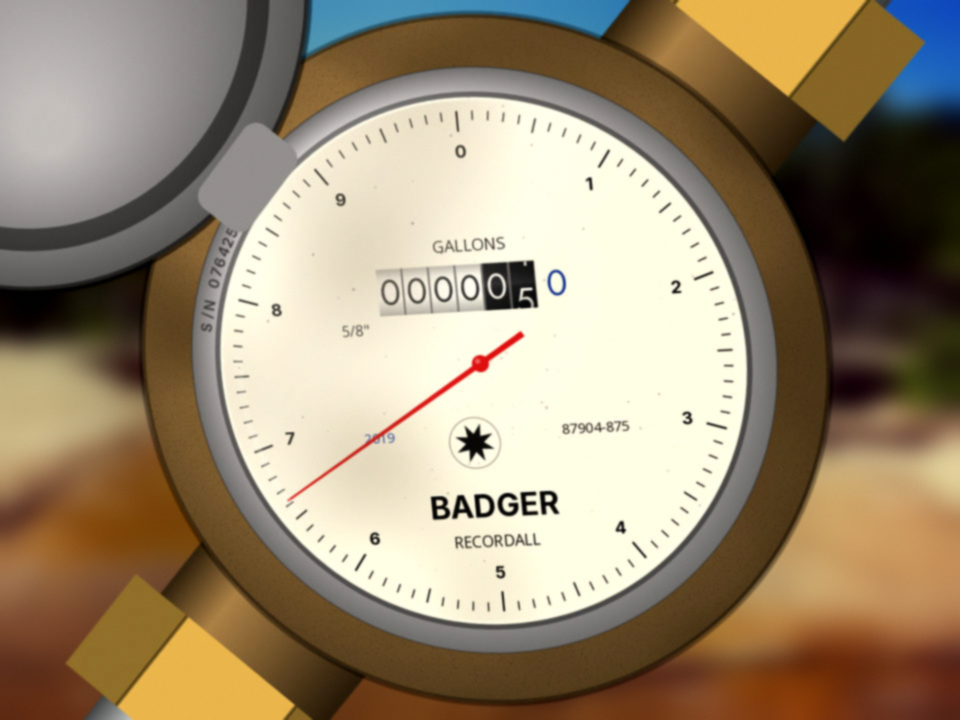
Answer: 46.6 gal
